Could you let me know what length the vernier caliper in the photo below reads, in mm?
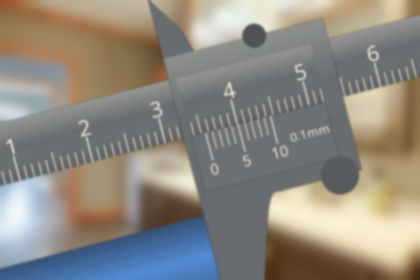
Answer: 35.6 mm
